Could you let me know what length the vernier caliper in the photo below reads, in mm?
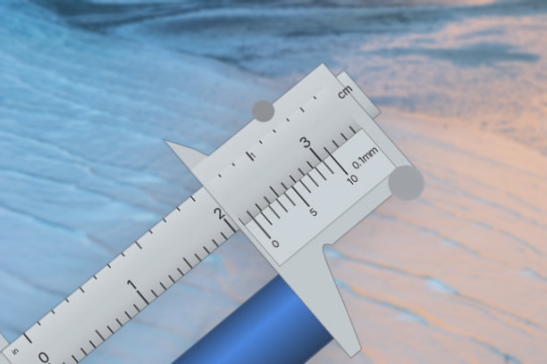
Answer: 22.0 mm
